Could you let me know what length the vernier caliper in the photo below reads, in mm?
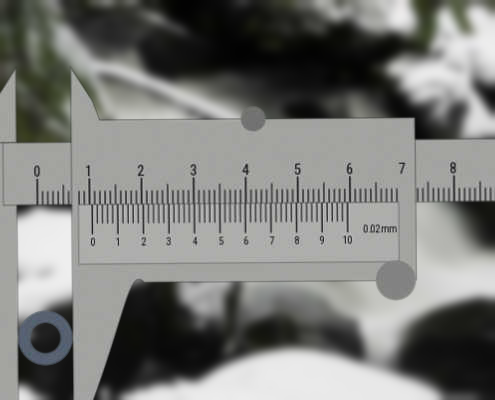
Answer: 10.5 mm
